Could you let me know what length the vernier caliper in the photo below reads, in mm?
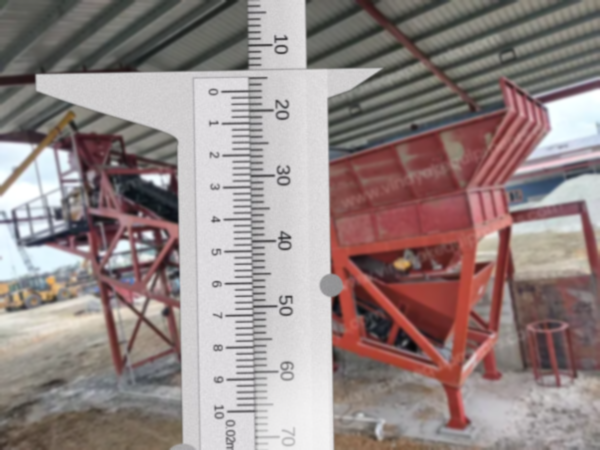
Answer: 17.0 mm
